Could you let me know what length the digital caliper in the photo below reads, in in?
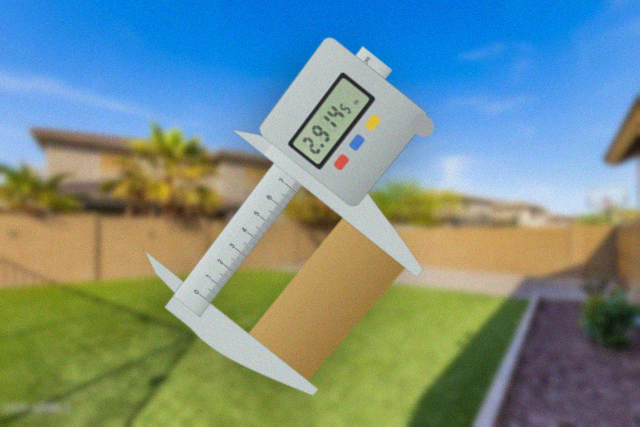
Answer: 2.9145 in
